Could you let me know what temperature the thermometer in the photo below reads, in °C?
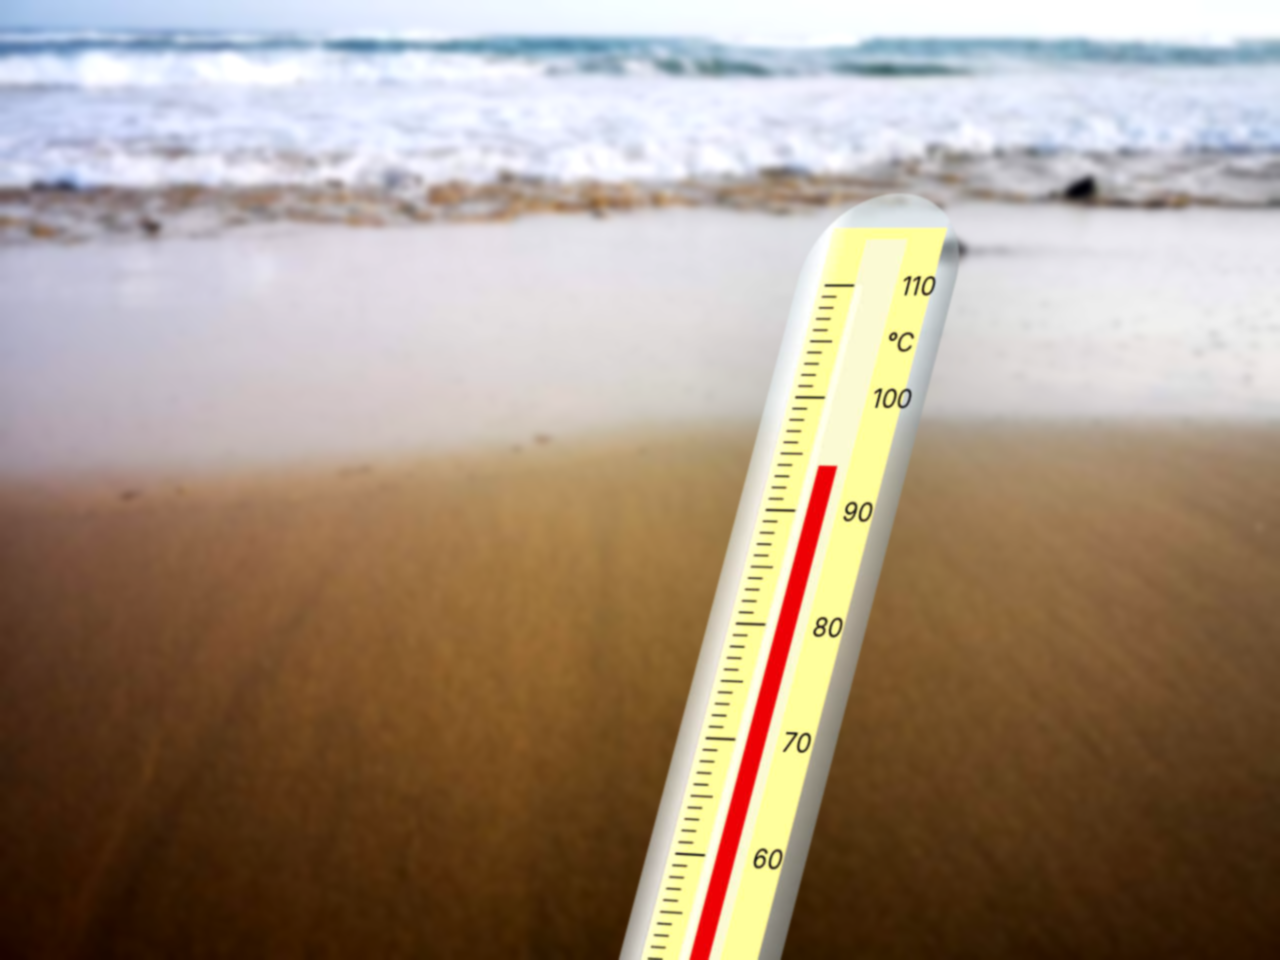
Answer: 94 °C
